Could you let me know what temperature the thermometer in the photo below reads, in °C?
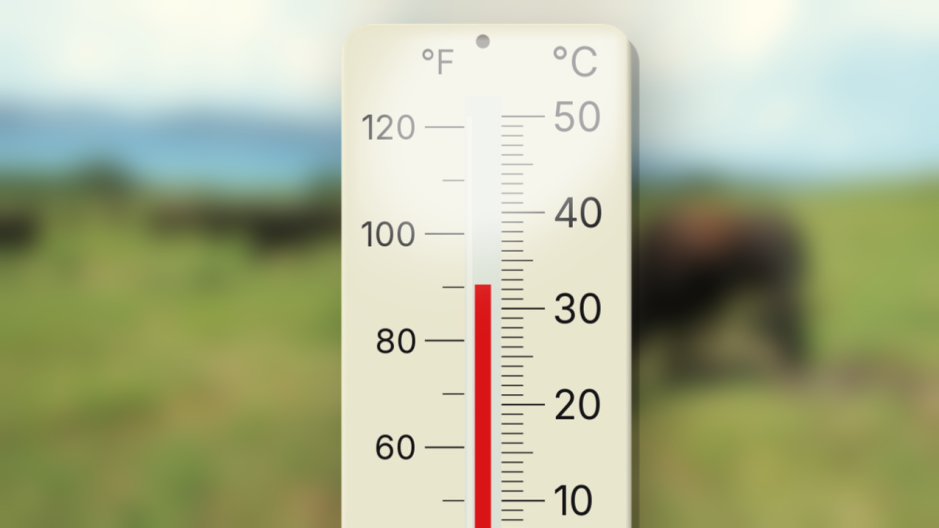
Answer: 32.5 °C
